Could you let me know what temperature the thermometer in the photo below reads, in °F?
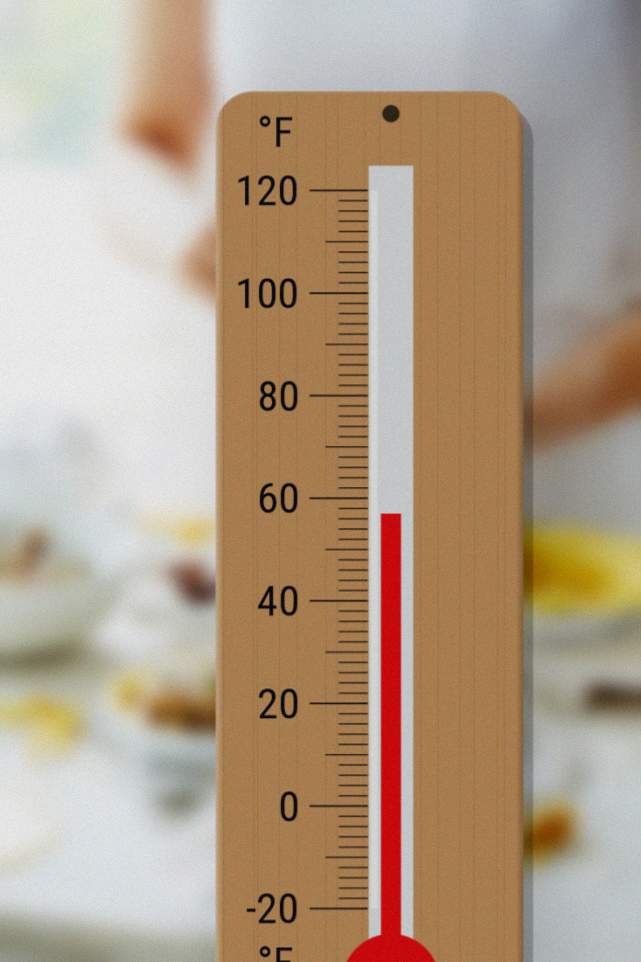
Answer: 57 °F
